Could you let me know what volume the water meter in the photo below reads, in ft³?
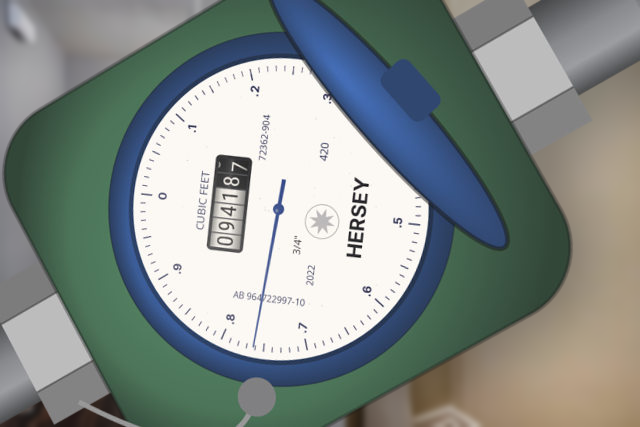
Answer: 94186.76 ft³
